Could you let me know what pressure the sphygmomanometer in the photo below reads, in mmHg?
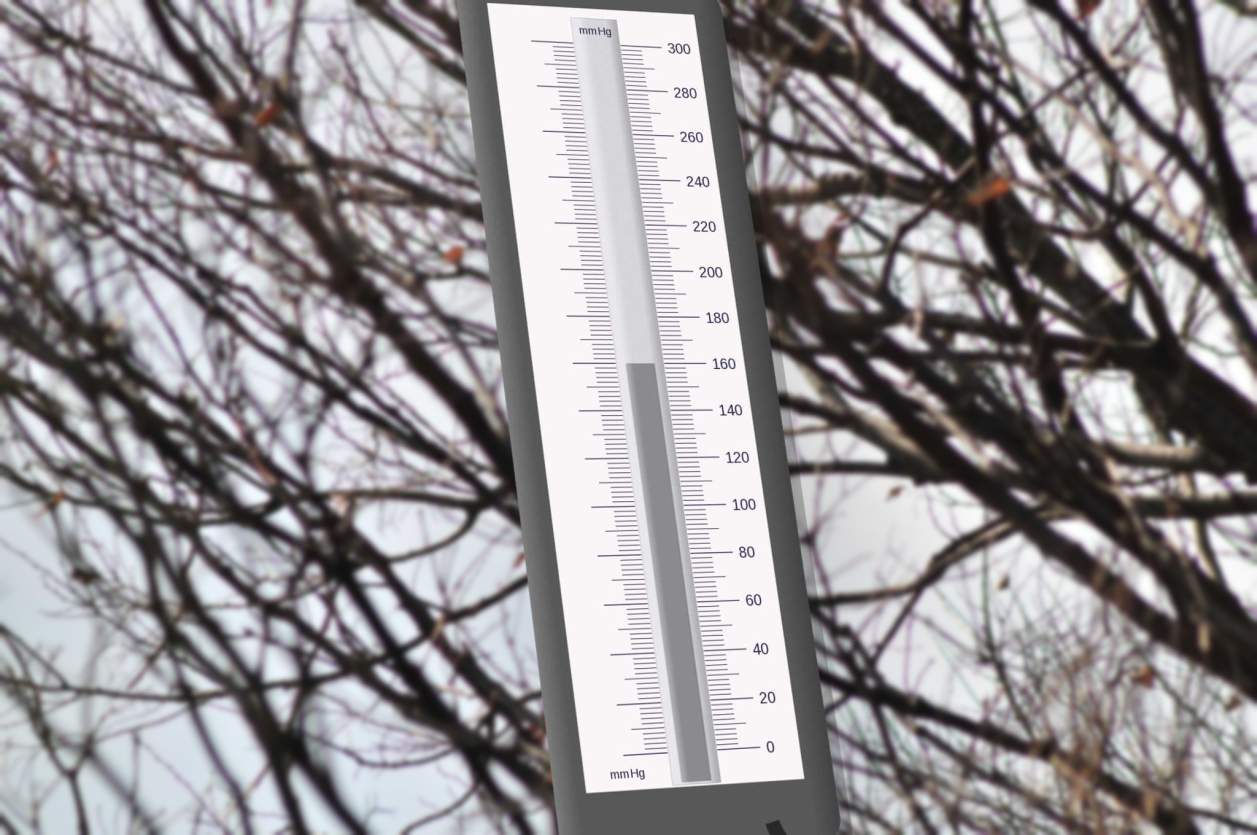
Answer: 160 mmHg
